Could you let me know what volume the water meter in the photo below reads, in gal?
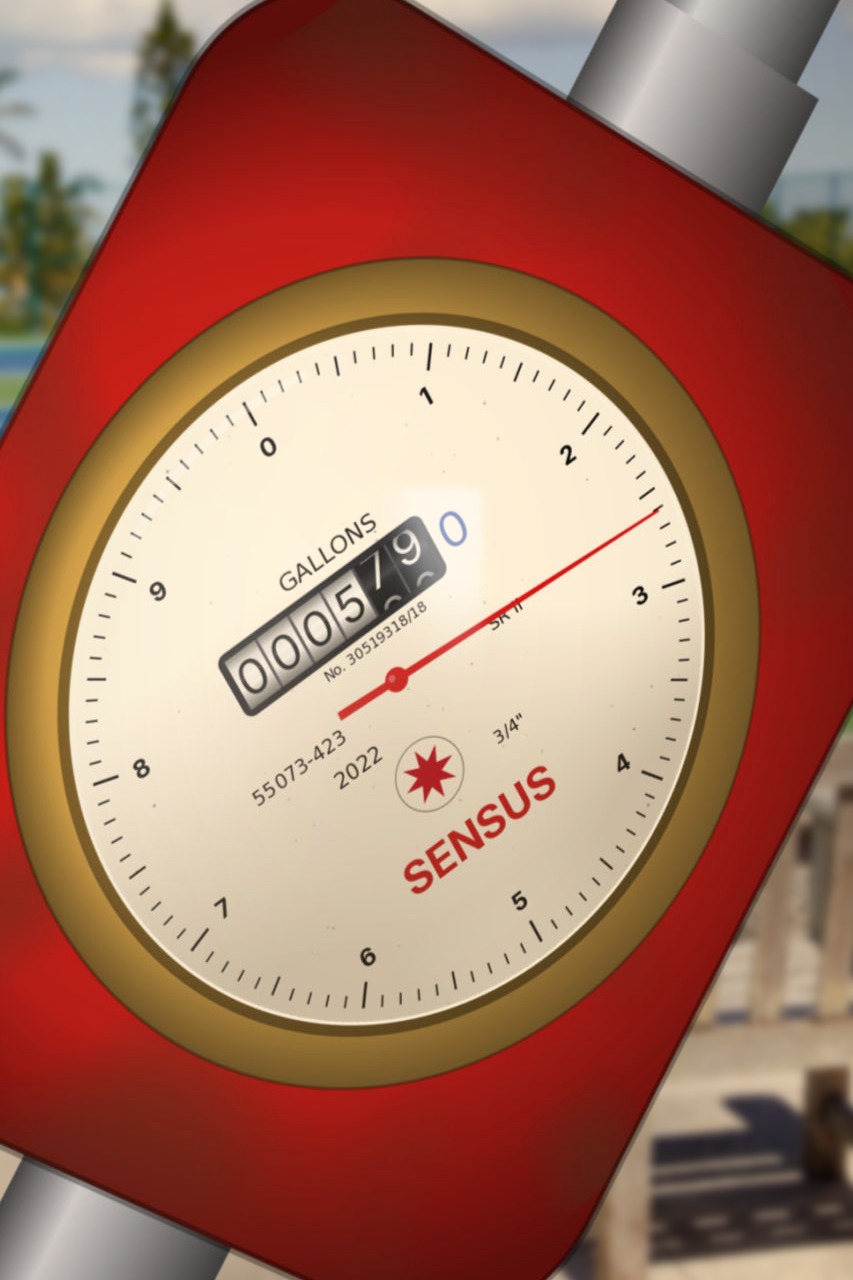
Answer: 5792.6 gal
